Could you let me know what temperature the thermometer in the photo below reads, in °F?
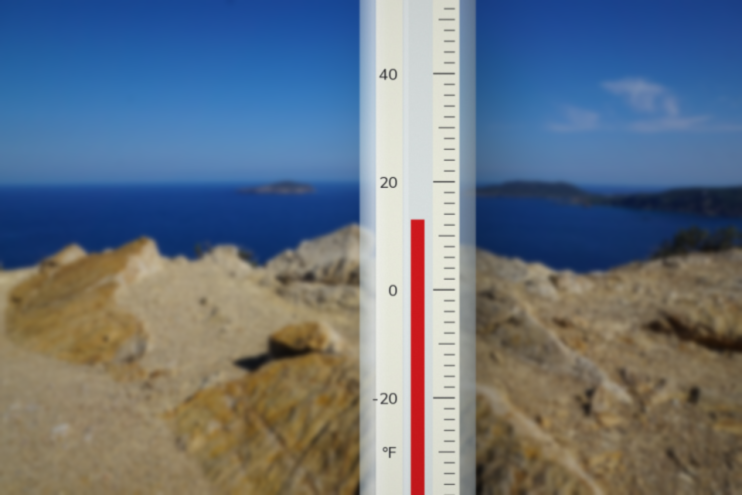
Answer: 13 °F
